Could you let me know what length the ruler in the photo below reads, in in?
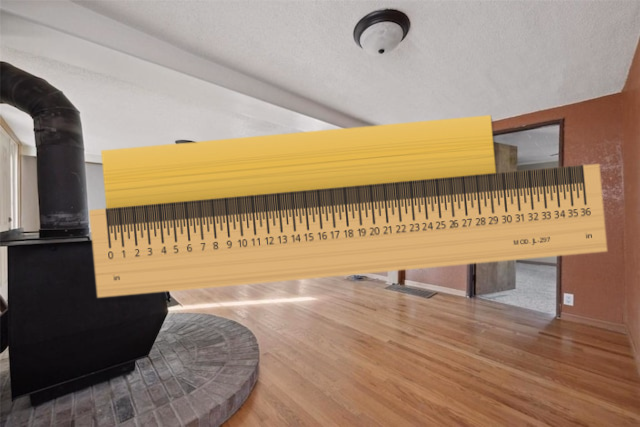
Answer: 29.5 in
